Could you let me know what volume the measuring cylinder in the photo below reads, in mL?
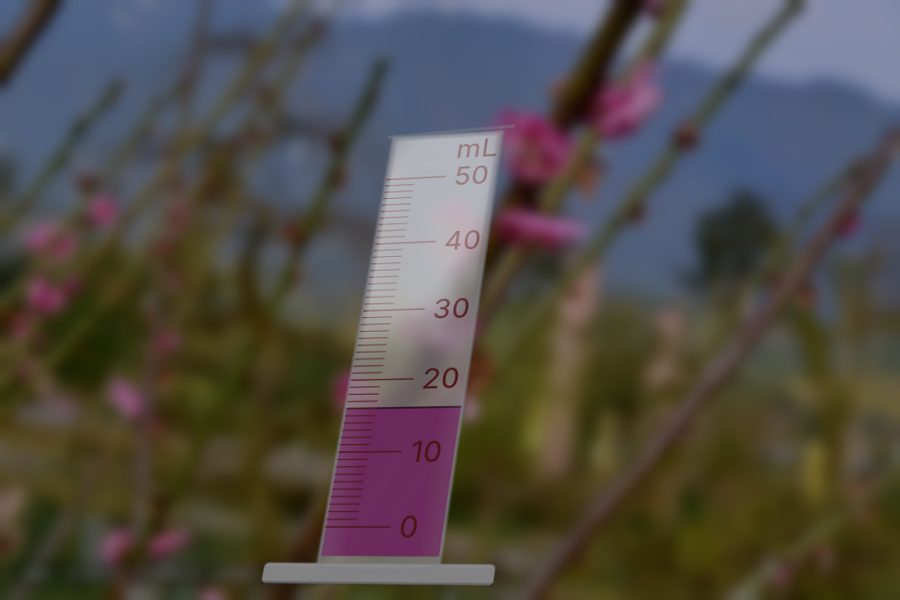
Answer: 16 mL
